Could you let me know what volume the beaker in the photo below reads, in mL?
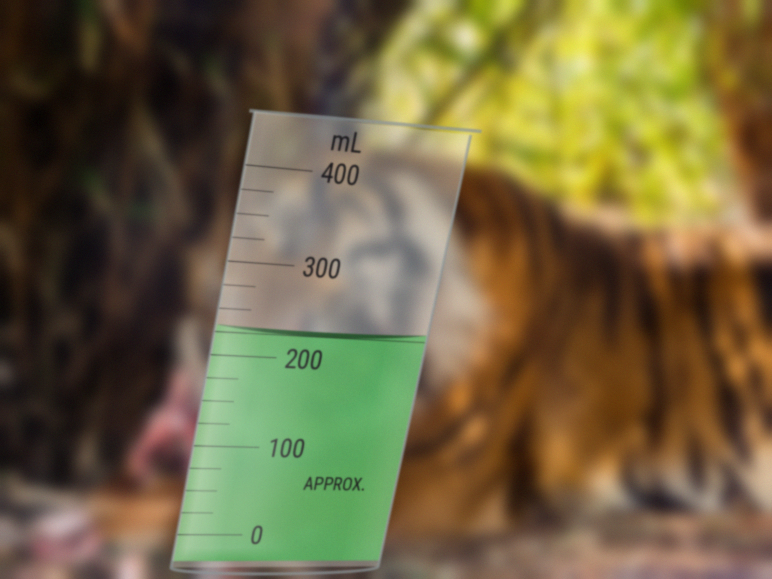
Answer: 225 mL
